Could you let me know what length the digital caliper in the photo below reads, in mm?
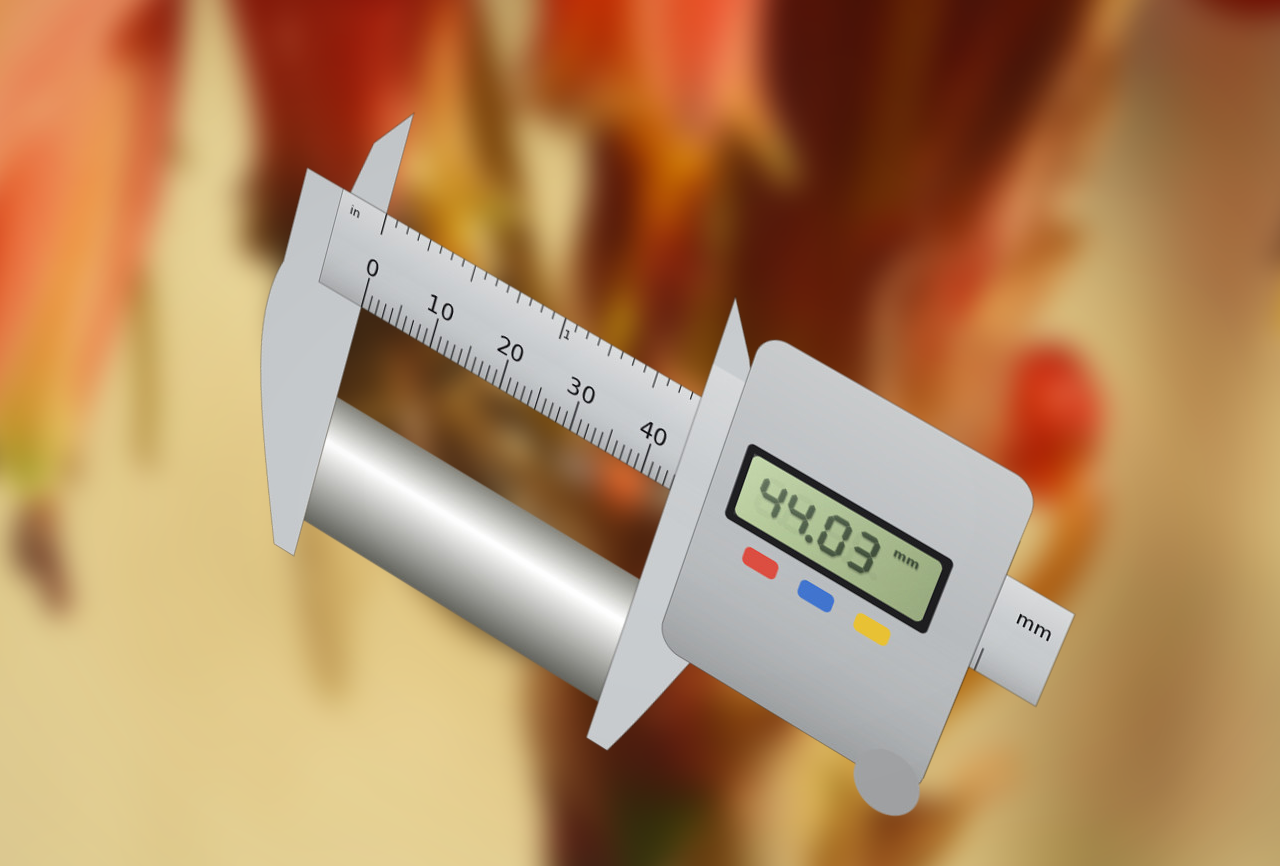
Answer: 44.03 mm
